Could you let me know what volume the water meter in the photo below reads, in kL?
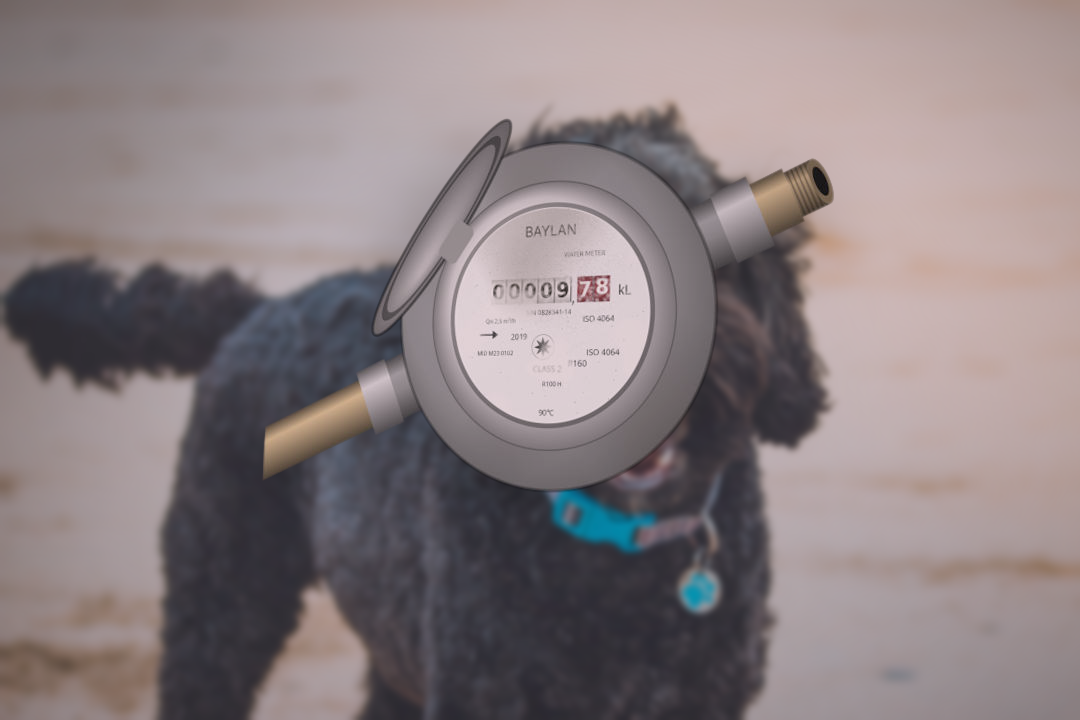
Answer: 9.78 kL
